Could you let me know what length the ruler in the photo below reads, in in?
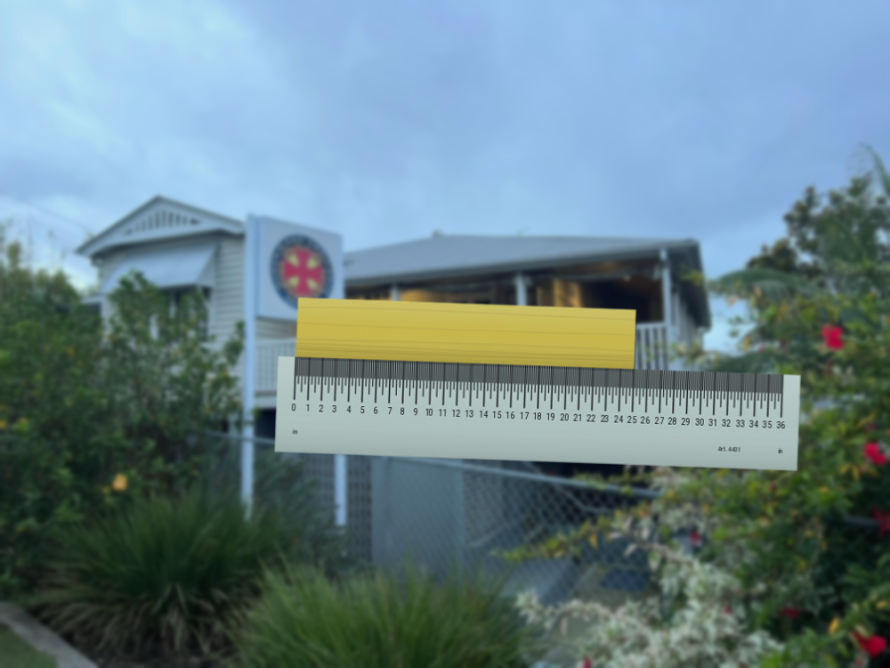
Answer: 25 in
